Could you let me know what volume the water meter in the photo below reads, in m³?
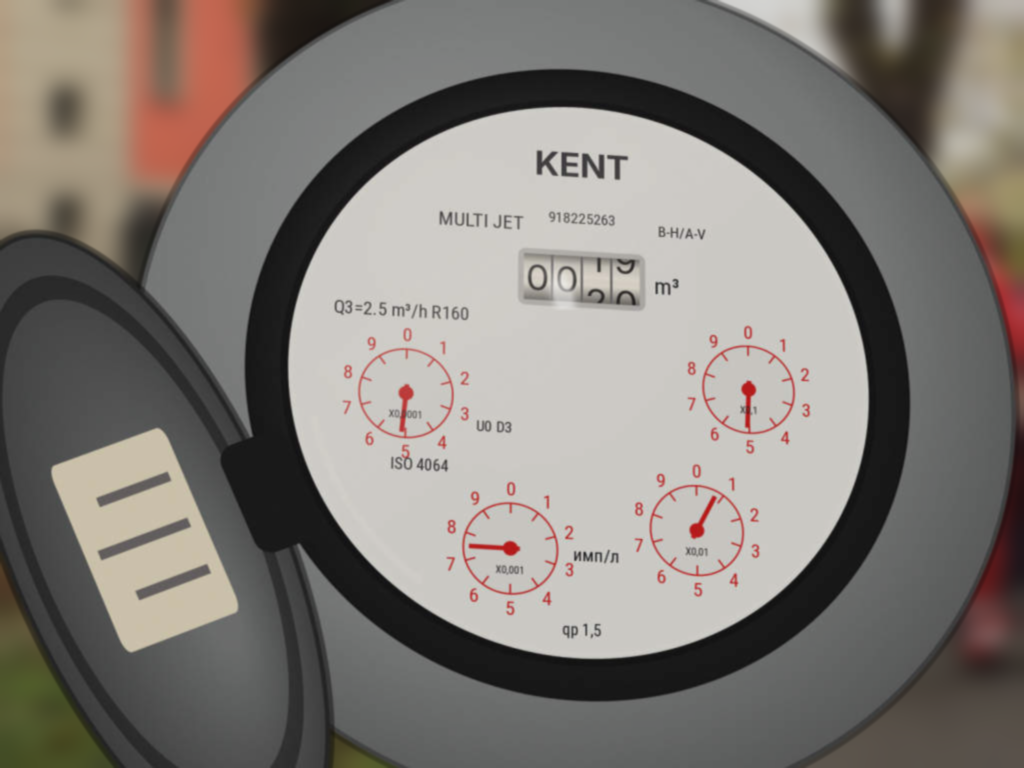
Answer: 19.5075 m³
